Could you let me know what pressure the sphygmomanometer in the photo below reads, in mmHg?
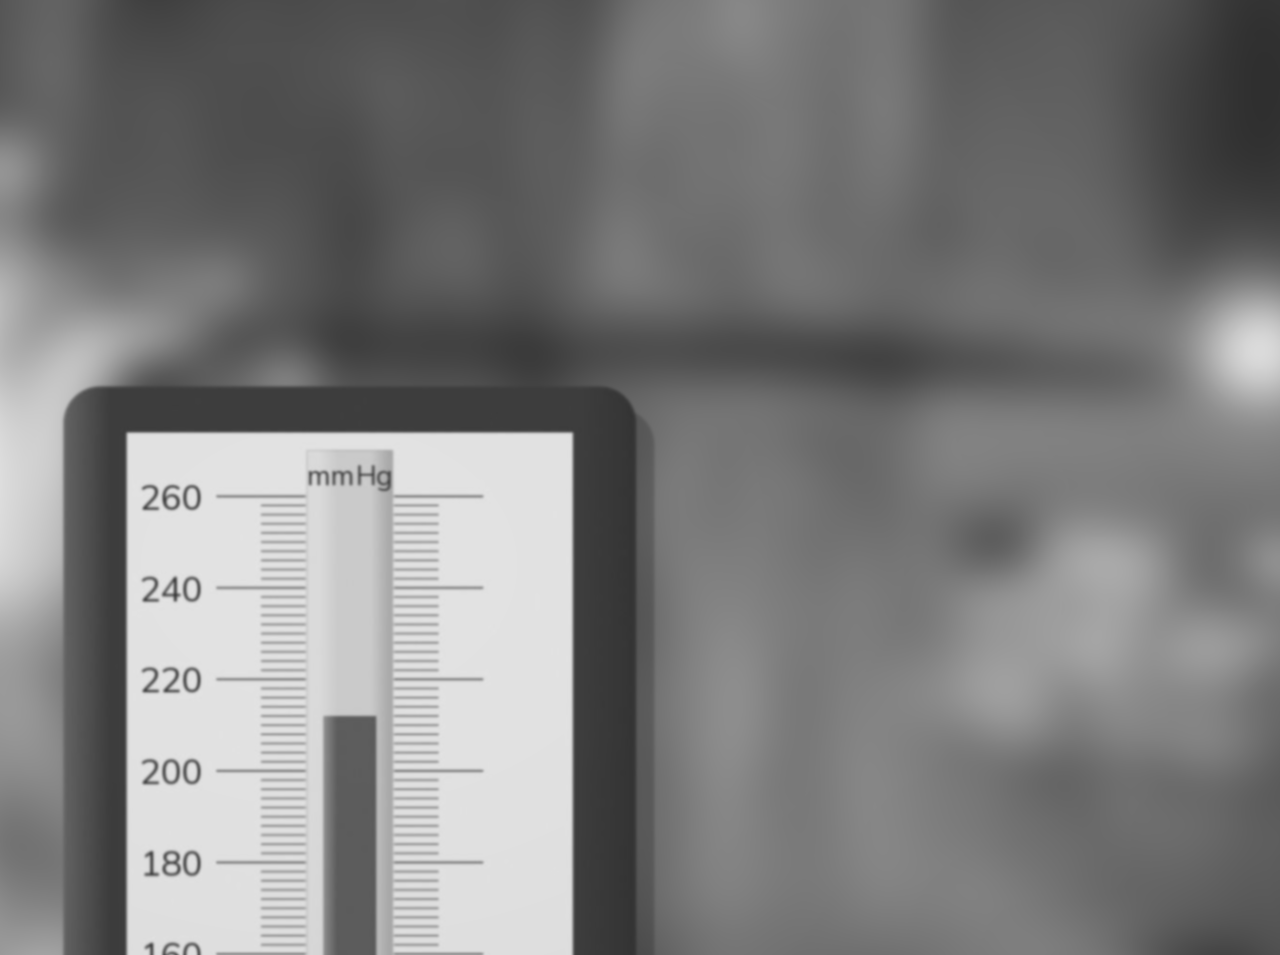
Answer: 212 mmHg
